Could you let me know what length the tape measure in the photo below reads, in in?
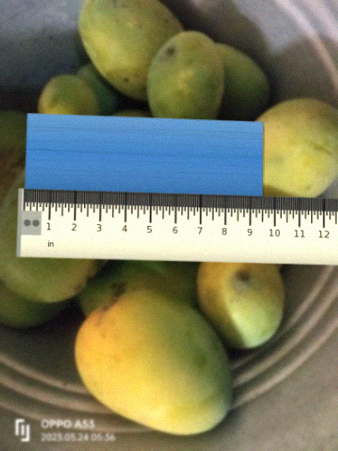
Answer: 9.5 in
